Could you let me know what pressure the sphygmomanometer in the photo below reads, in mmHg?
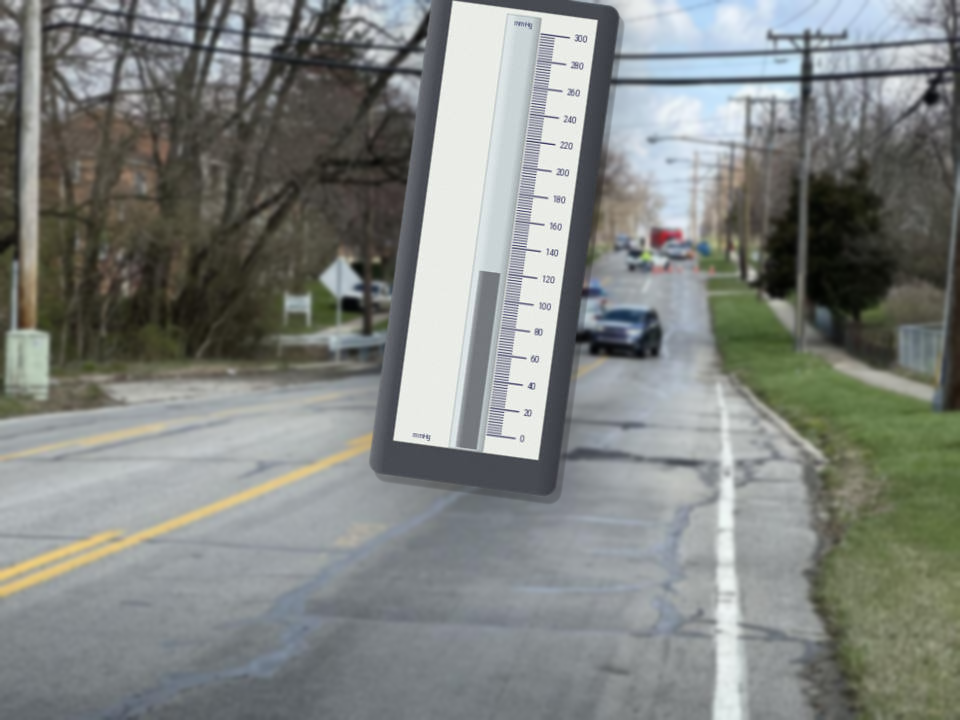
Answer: 120 mmHg
